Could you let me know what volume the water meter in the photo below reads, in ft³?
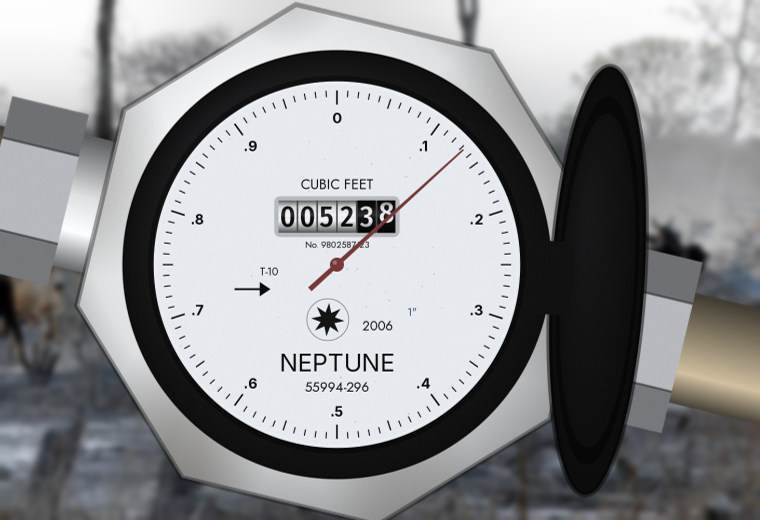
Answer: 5238.13 ft³
